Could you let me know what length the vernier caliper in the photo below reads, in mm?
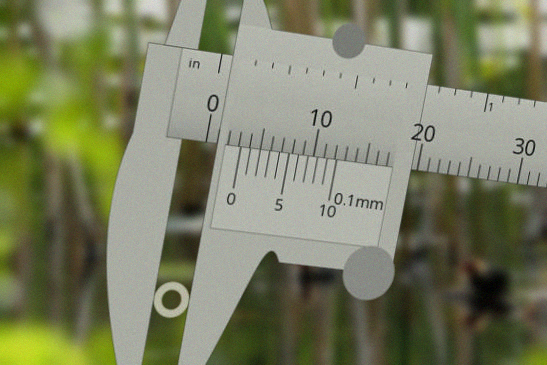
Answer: 3.2 mm
